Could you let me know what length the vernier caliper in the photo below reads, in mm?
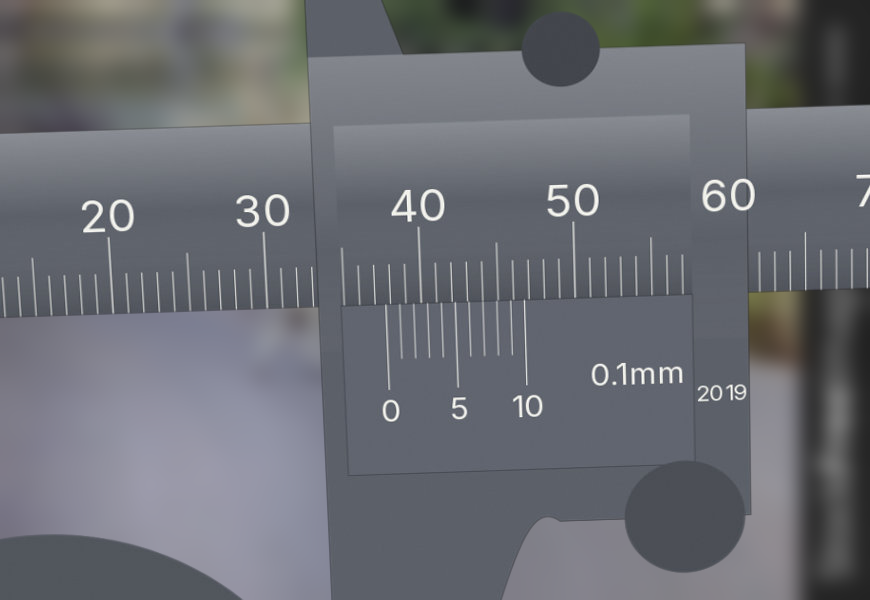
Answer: 37.7 mm
